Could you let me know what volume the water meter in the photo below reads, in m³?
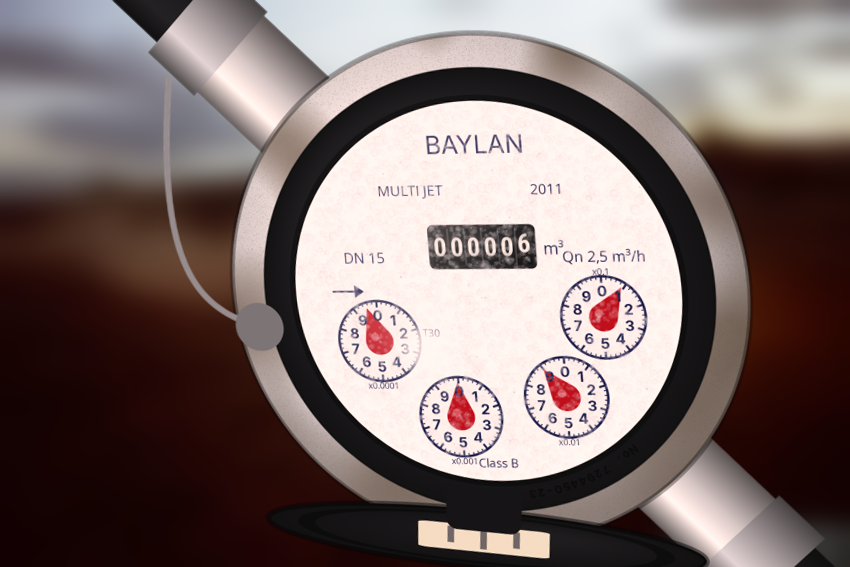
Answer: 6.0899 m³
